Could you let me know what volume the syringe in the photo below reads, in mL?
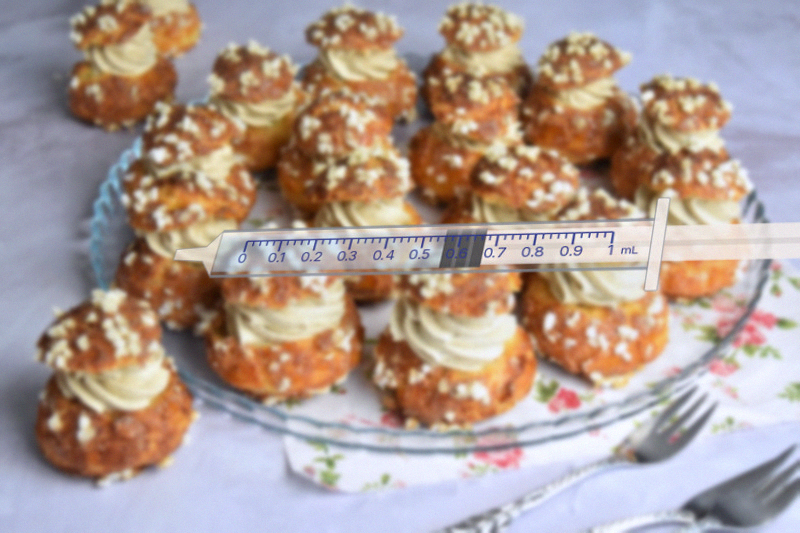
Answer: 0.56 mL
